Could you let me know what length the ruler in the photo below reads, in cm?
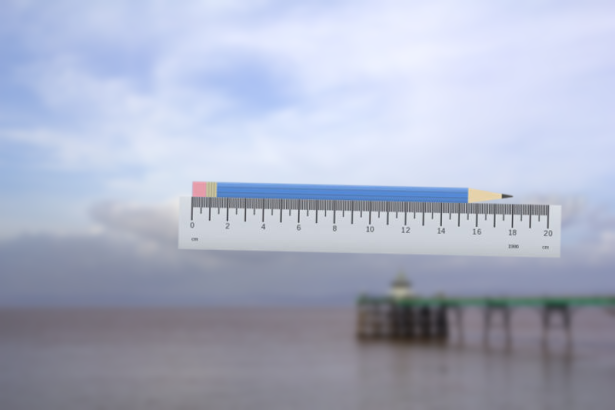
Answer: 18 cm
